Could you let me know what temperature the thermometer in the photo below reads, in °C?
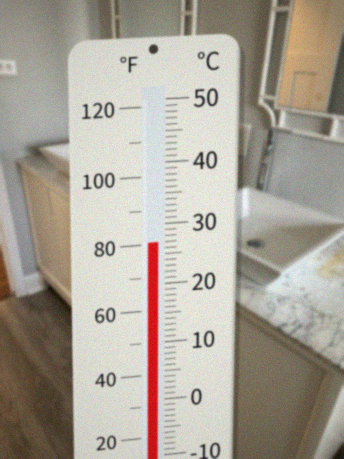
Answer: 27 °C
